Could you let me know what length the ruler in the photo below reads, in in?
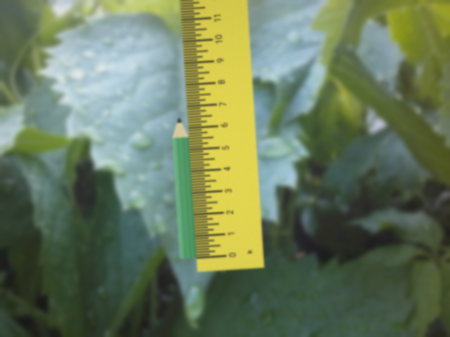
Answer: 6.5 in
